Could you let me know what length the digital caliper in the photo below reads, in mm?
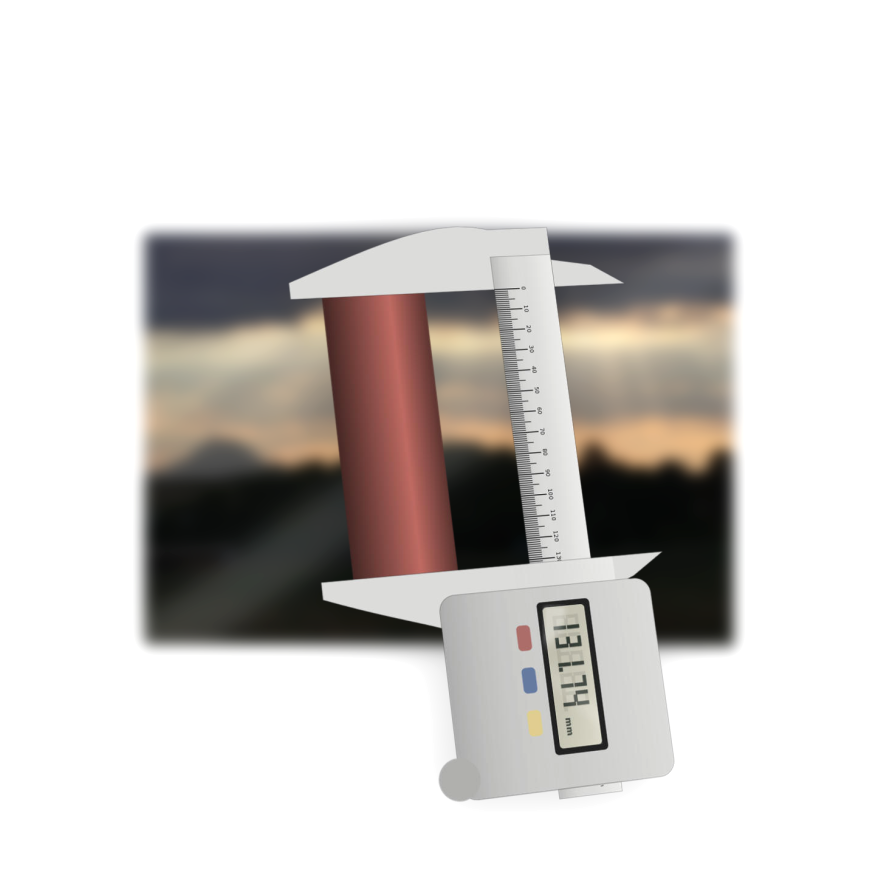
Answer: 131.74 mm
